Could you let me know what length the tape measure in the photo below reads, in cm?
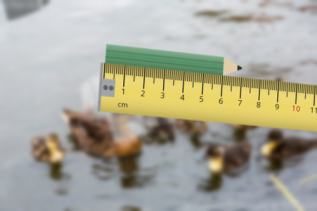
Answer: 7 cm
